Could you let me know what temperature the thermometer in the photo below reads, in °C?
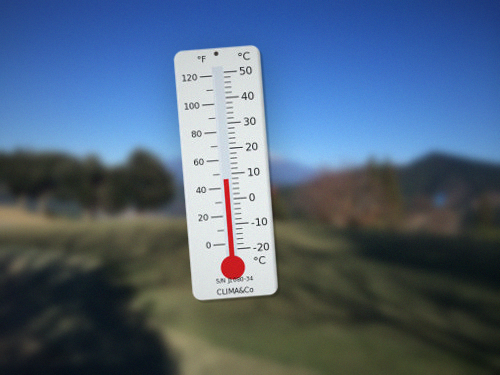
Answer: 8 °C
